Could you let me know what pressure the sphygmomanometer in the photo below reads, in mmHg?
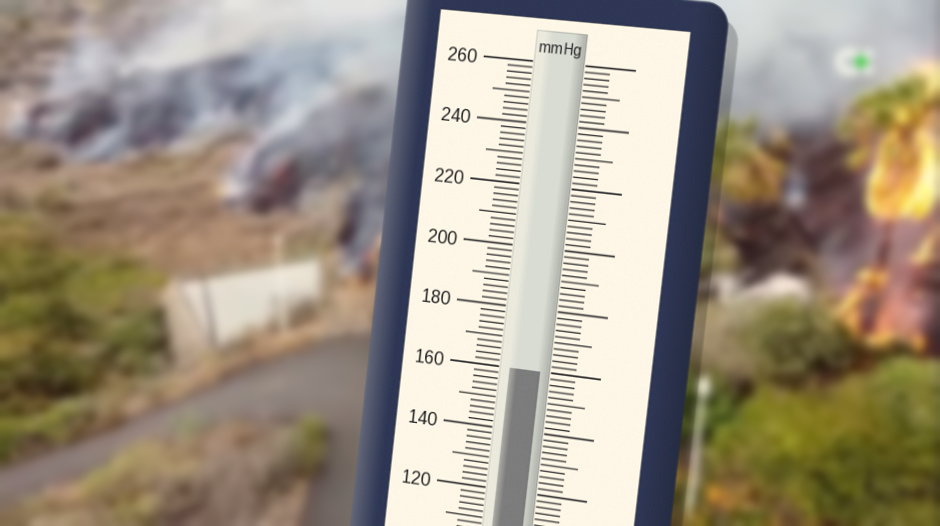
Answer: 160 mmHg
